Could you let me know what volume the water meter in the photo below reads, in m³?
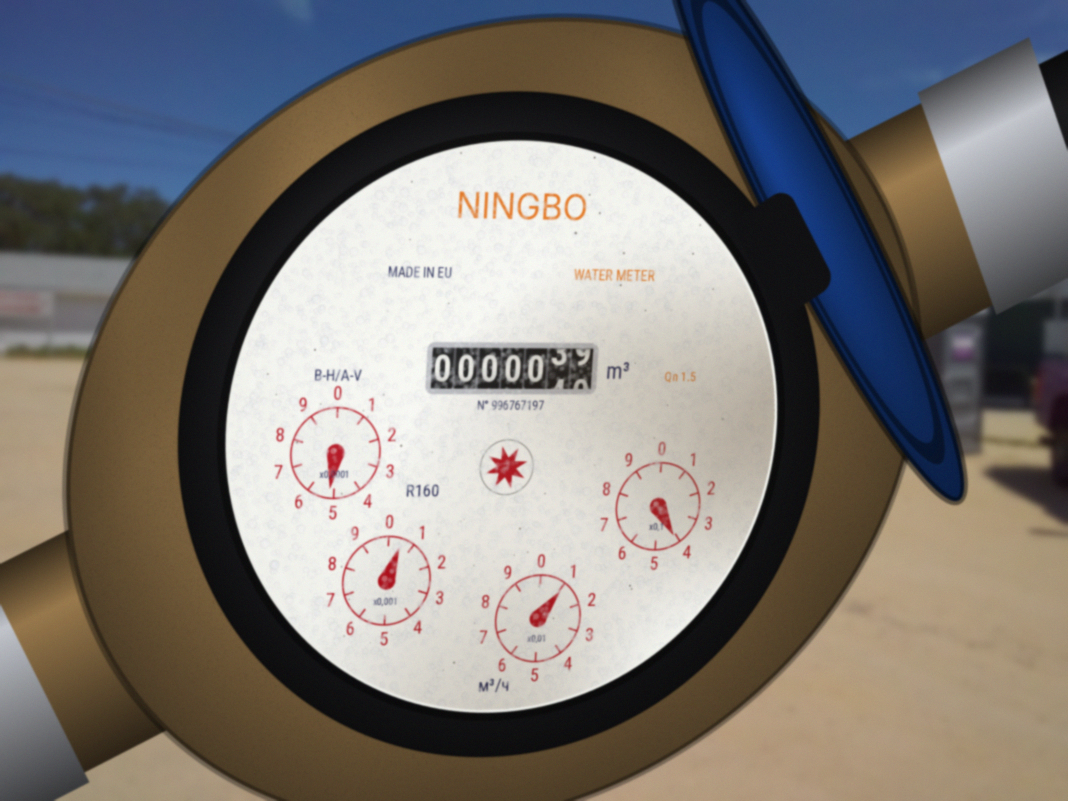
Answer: 39.4105 m³
